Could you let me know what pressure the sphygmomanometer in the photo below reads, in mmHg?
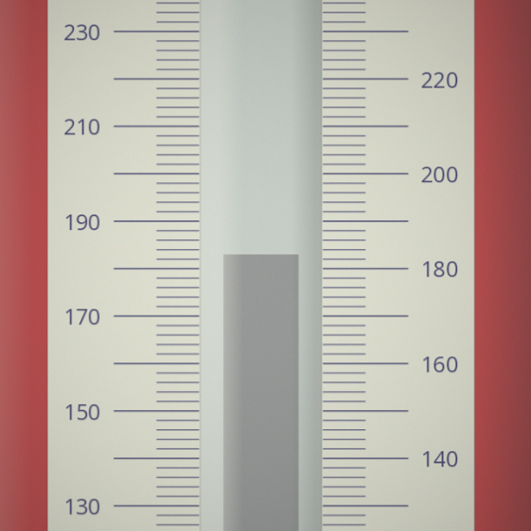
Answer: 183 mmHg
